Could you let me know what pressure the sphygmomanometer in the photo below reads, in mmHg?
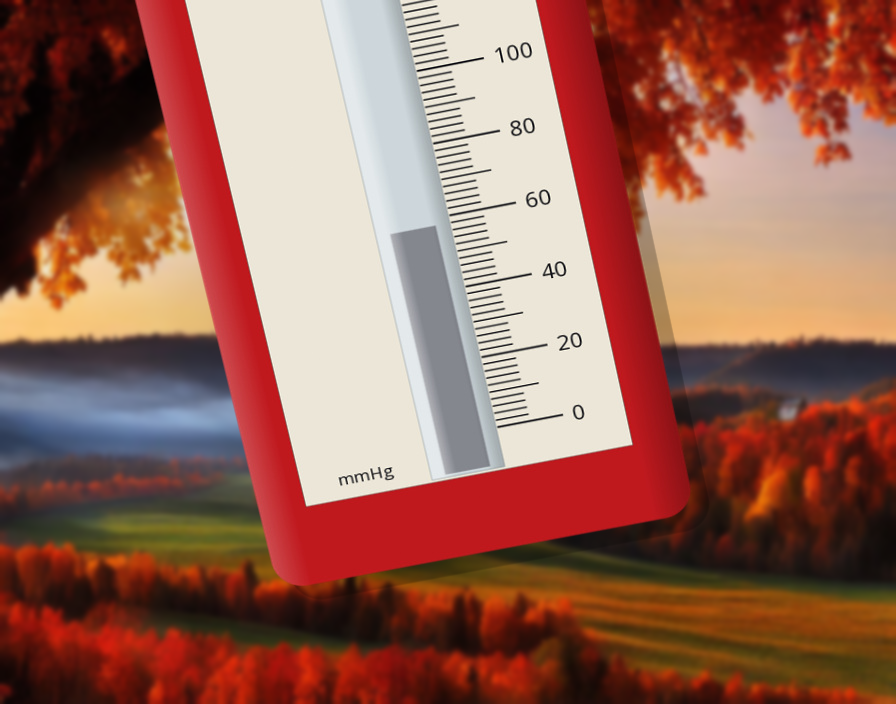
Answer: 58 mmHg
